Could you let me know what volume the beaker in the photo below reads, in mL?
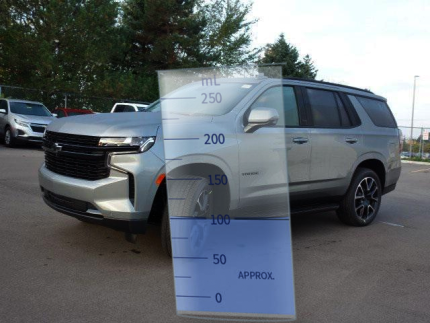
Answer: 100 mL
